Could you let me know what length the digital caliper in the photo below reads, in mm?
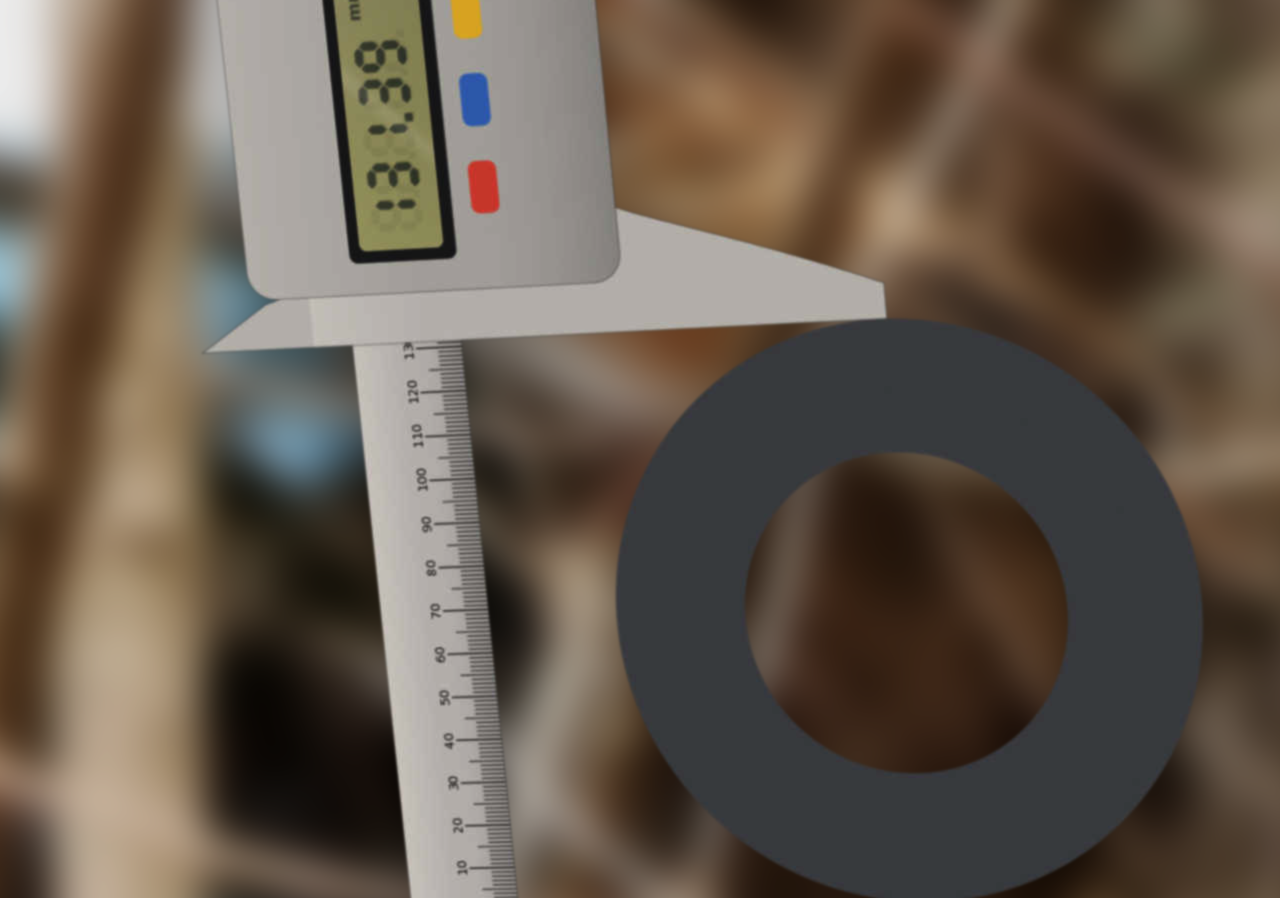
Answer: 131.39 mm
